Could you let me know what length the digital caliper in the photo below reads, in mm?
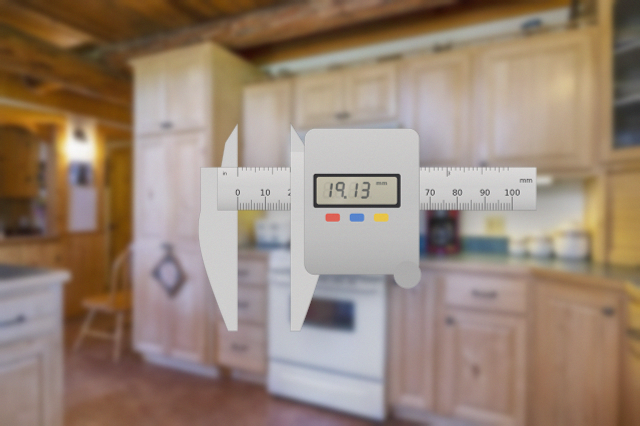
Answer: 19.13 mm
